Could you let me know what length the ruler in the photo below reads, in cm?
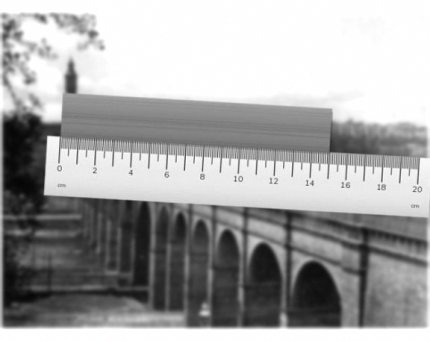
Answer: 15 cm
